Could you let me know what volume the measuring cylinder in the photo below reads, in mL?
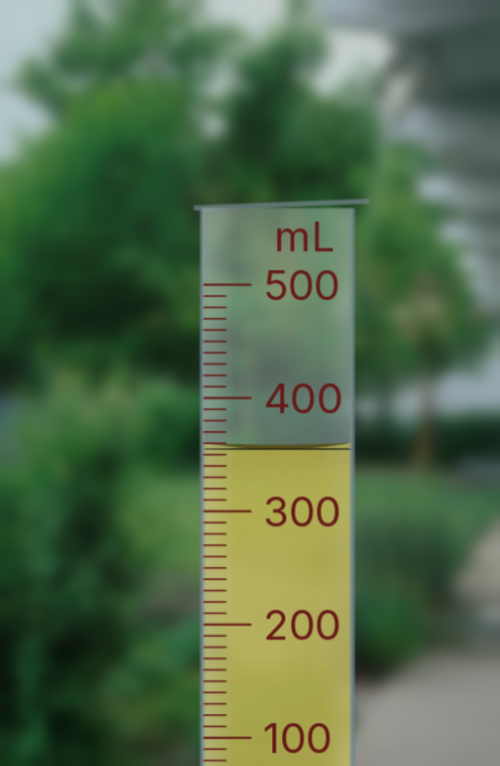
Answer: 355 mL
